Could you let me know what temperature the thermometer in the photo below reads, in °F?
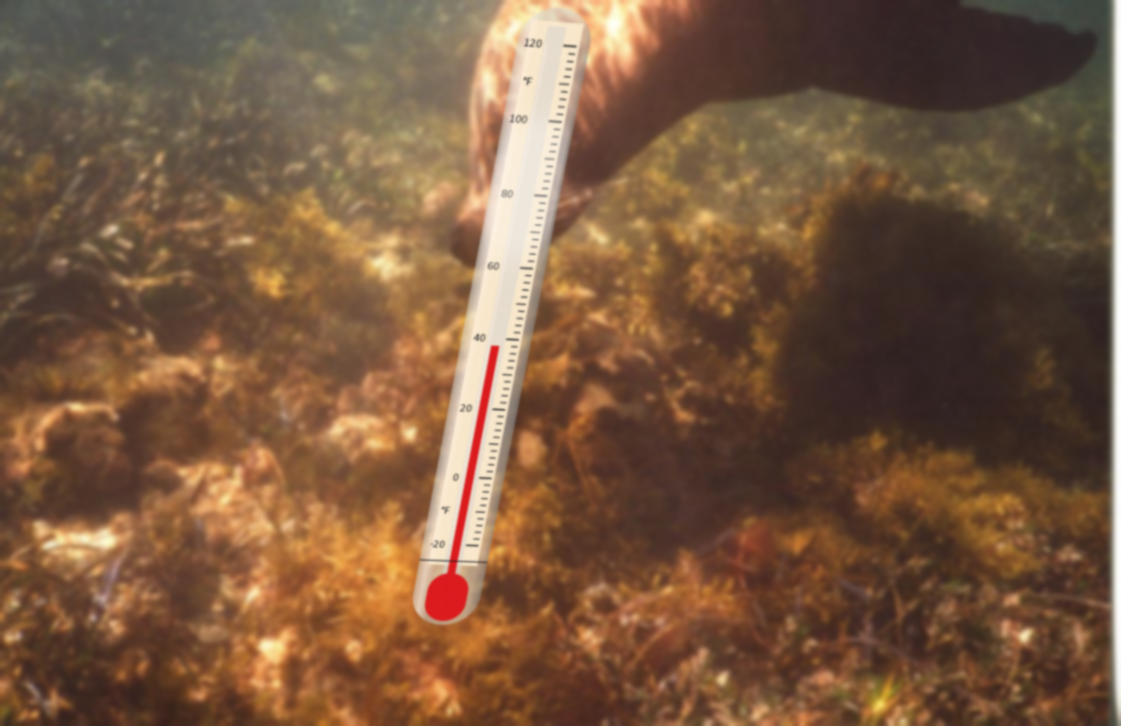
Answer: 38 °F
